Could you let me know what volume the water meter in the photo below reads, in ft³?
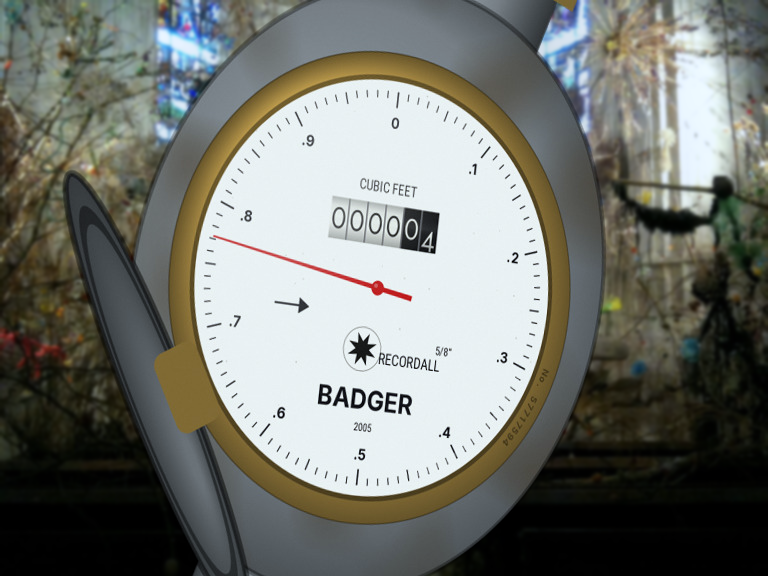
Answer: 3.77 ft³
